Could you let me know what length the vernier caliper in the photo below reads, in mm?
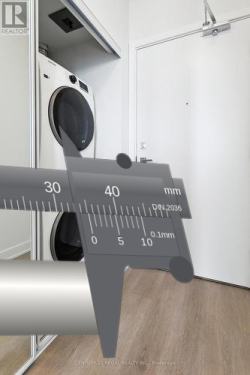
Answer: 35.2 mm
